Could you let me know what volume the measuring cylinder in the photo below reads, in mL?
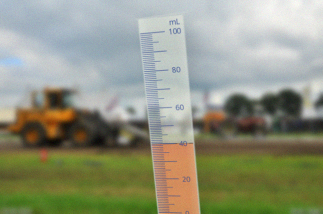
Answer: 40 mL
